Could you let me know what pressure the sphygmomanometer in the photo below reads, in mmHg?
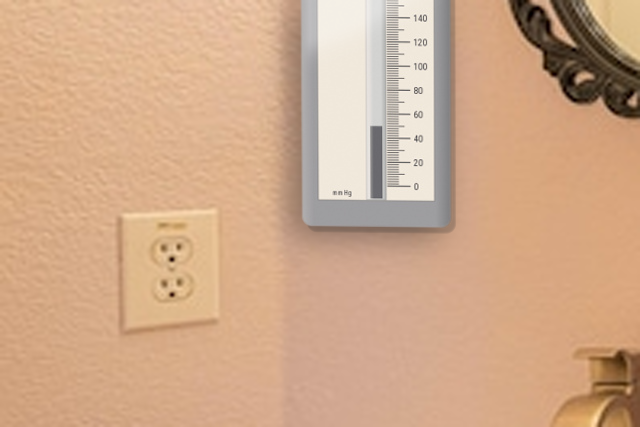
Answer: 50 mmHg
